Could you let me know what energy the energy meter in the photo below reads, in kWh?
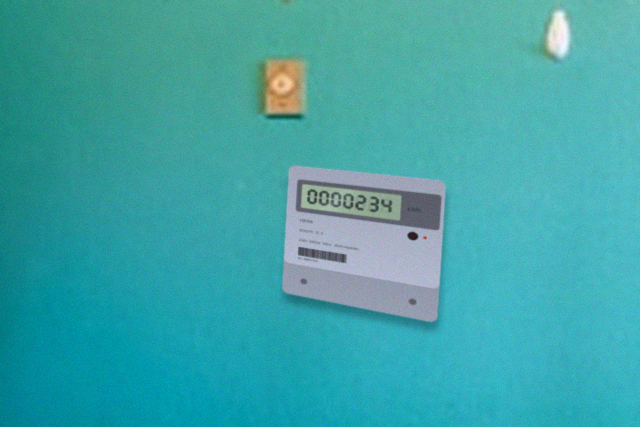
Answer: 234 kWh
